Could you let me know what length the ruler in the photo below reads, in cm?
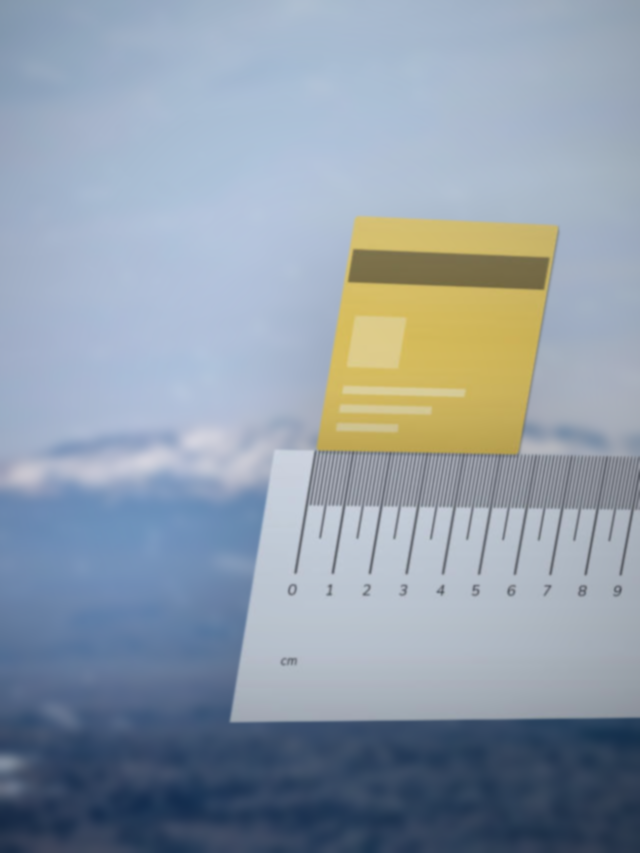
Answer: 5.5 cm
